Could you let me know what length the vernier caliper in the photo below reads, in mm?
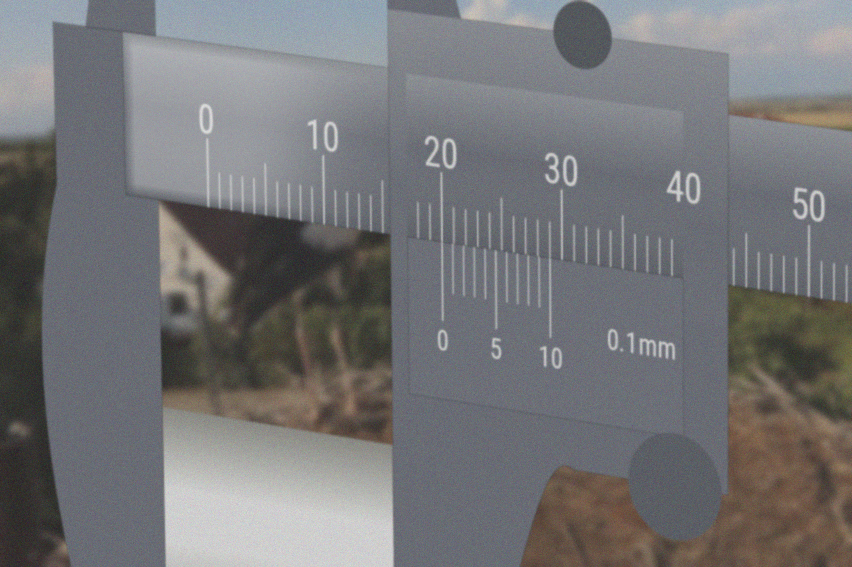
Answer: 20.0 mm
